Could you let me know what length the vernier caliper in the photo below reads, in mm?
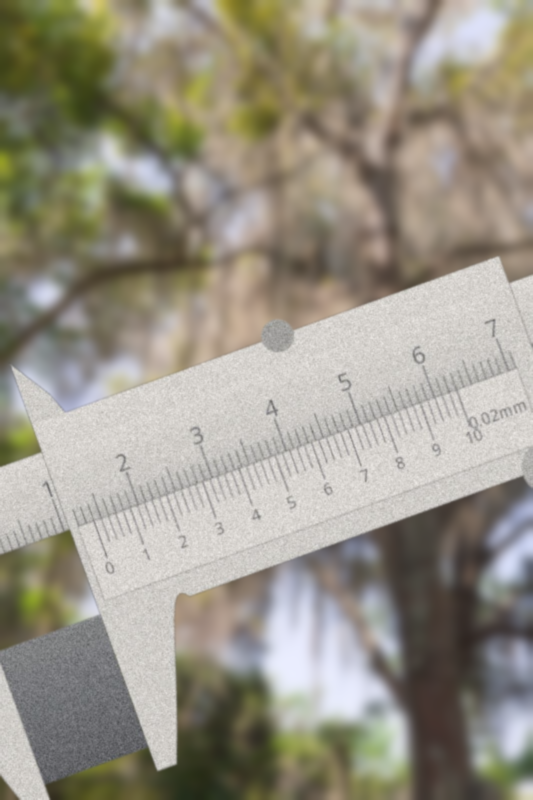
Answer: 14.0 mm
